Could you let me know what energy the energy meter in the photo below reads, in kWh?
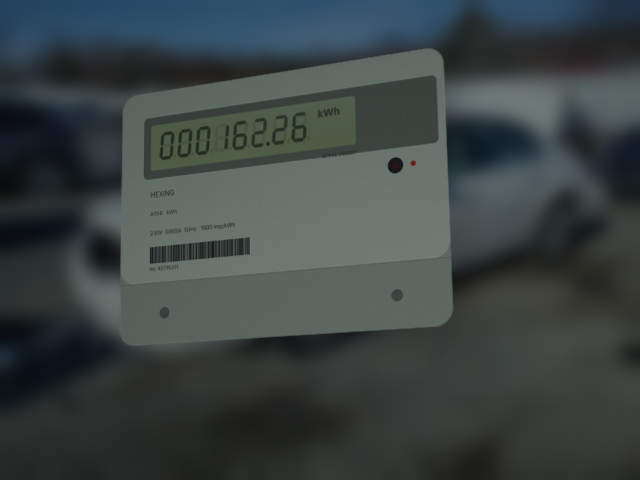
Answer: 162.26 kWh
